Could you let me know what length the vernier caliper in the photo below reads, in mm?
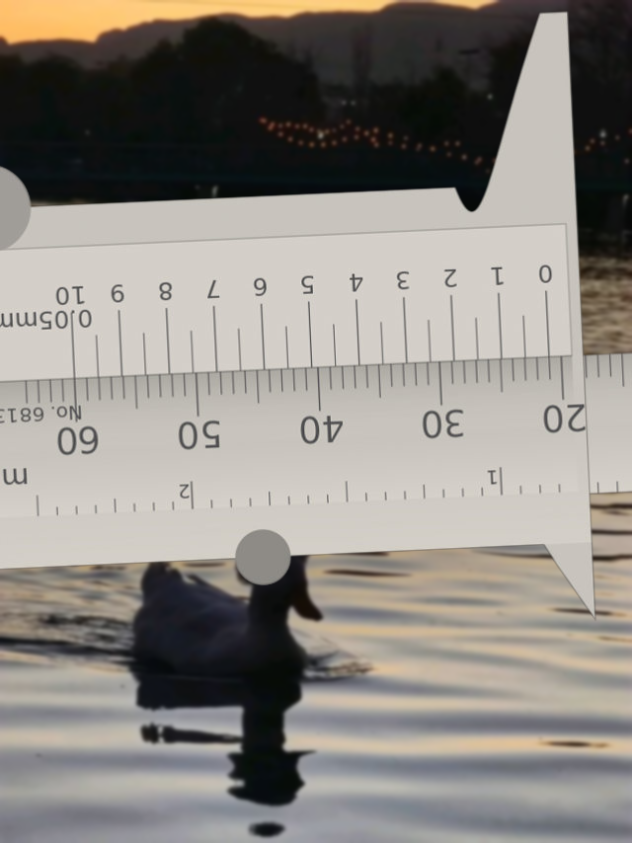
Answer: 21.0 mm
